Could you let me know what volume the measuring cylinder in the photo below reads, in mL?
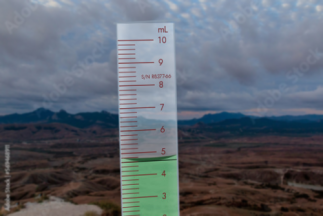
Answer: 4.6 mL
